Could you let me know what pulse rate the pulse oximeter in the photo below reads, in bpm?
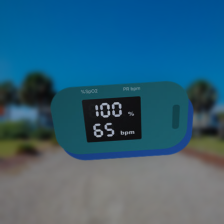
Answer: 65 bpm
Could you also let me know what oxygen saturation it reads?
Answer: 100 %
